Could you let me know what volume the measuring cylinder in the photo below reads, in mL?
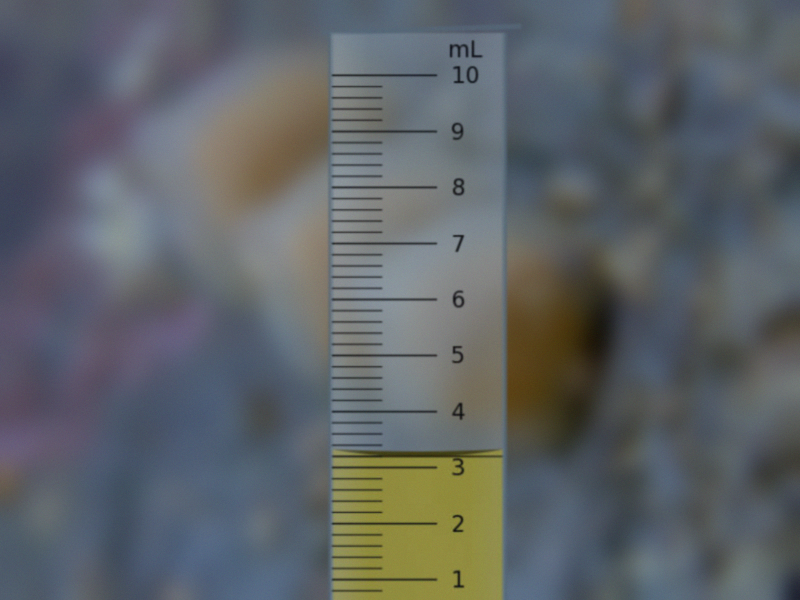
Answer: 3.2 mL
